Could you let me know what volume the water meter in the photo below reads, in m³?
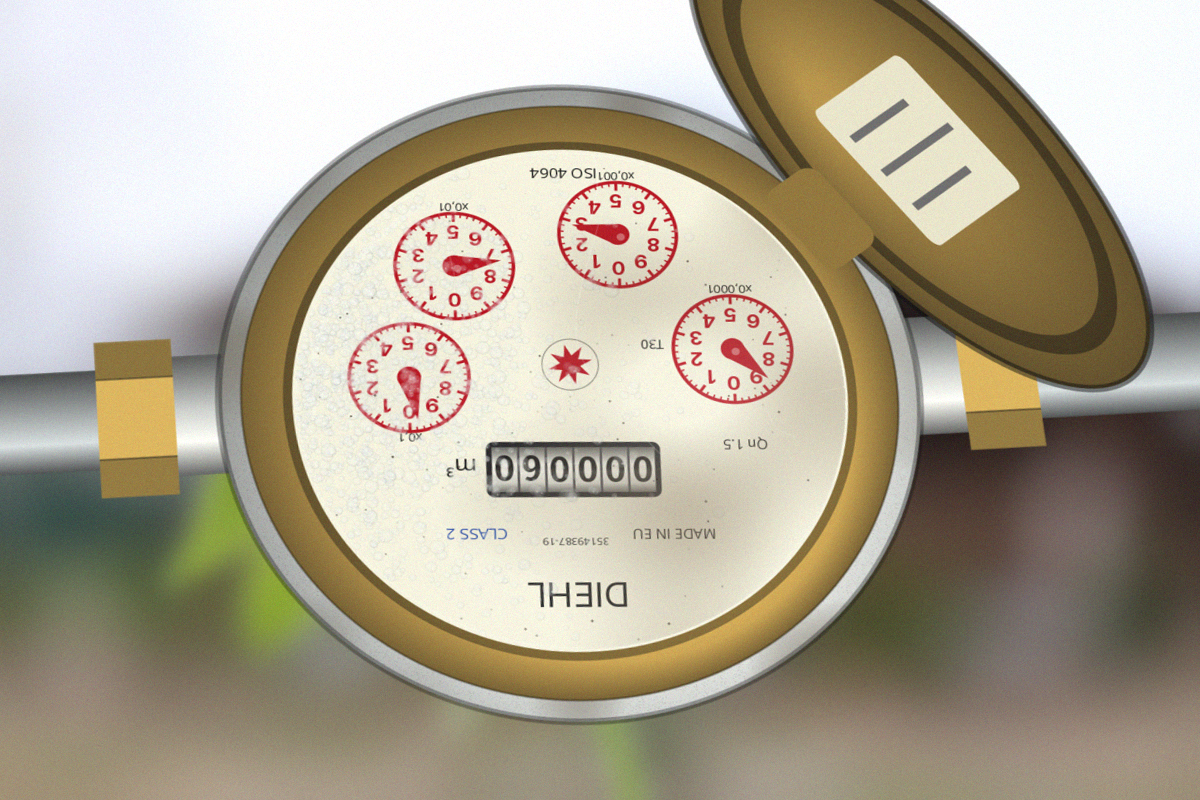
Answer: 59.9728 m³
